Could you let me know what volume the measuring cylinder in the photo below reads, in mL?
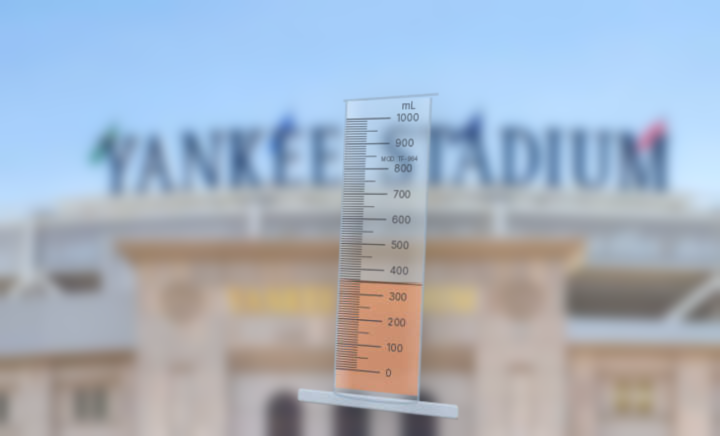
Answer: 350 mL
